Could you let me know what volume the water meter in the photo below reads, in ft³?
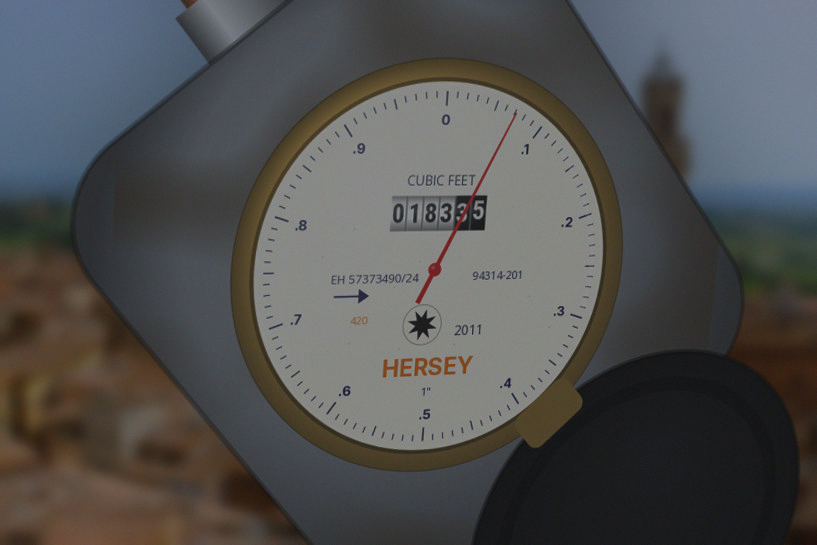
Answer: 18335.07 ft³
